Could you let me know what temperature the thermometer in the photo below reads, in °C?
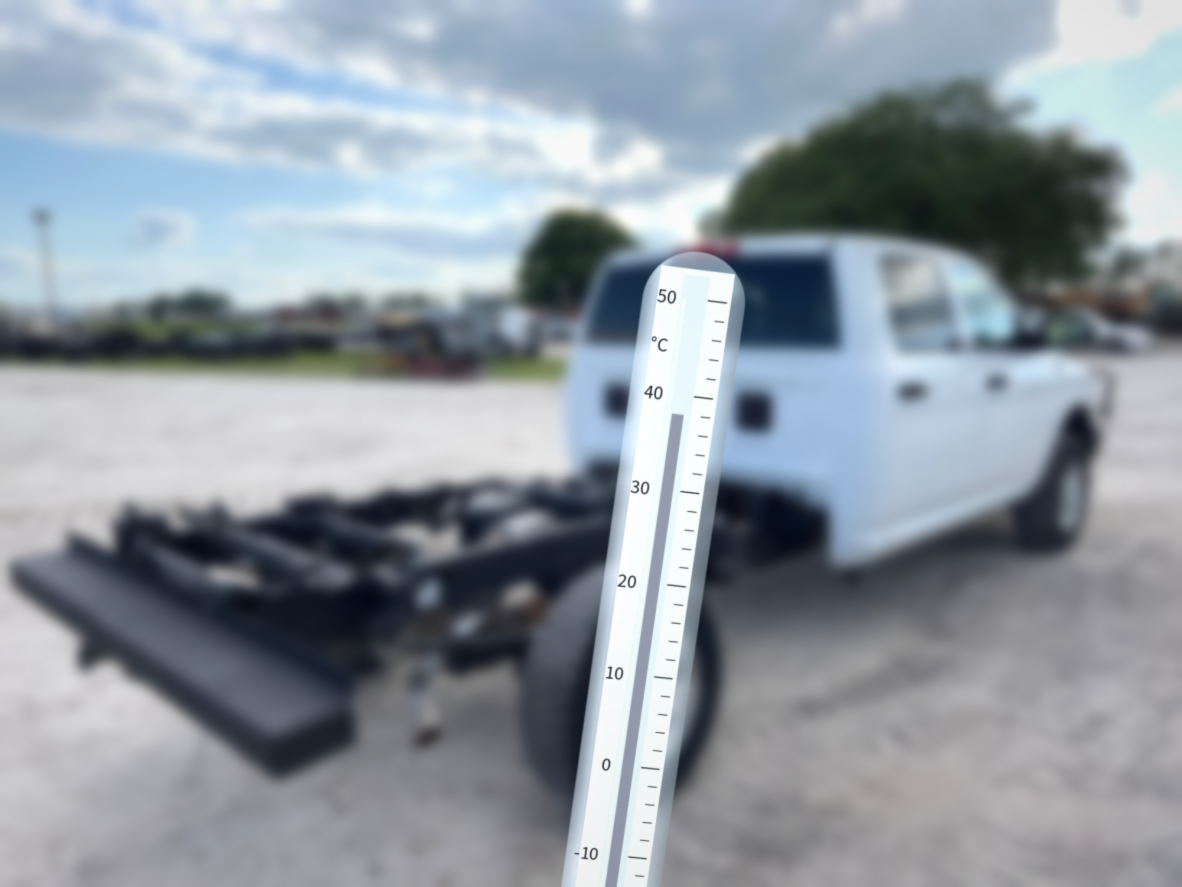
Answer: 38 °C
